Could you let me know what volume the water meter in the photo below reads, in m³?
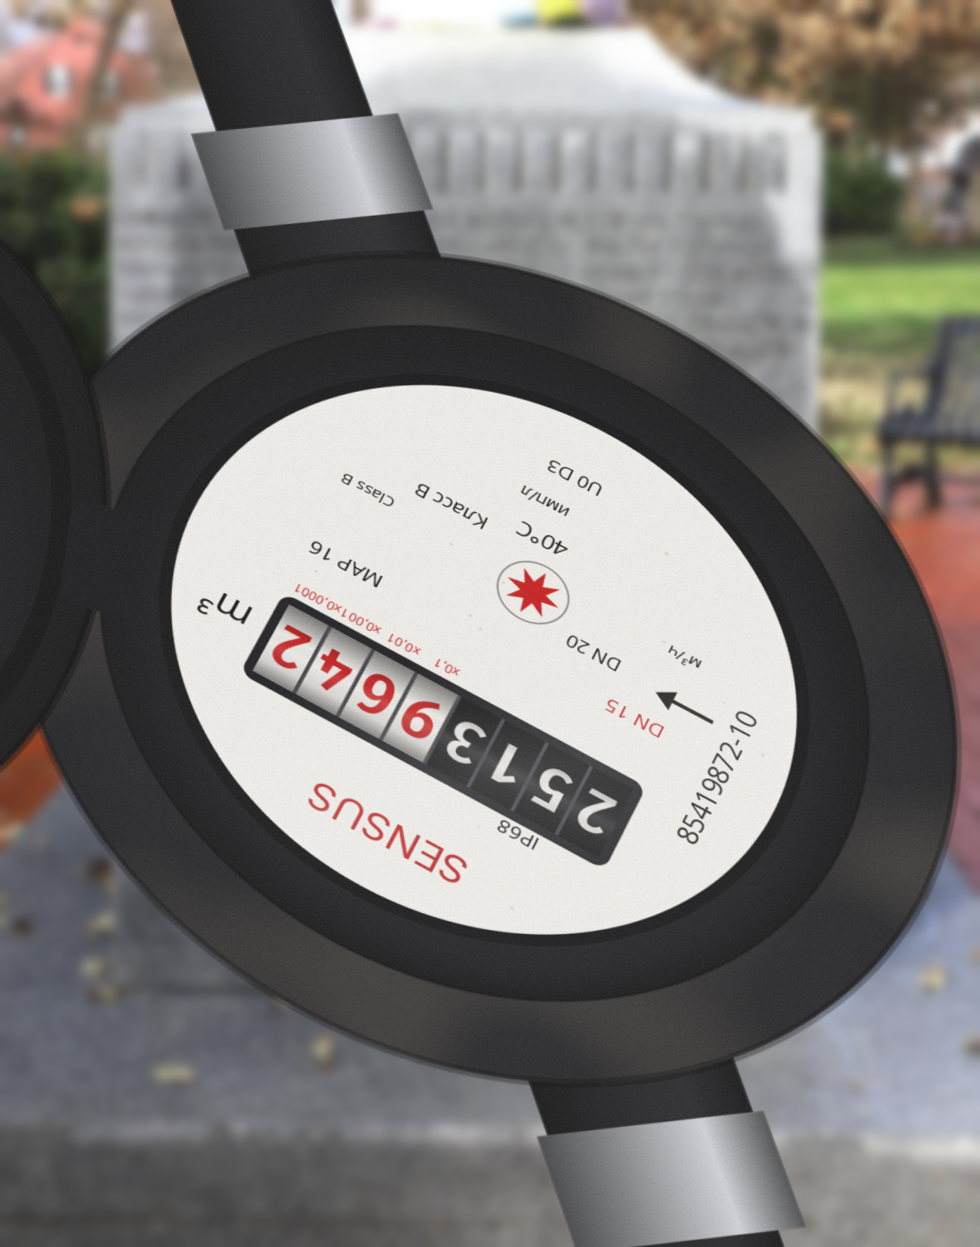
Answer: 2513.9642 m³
